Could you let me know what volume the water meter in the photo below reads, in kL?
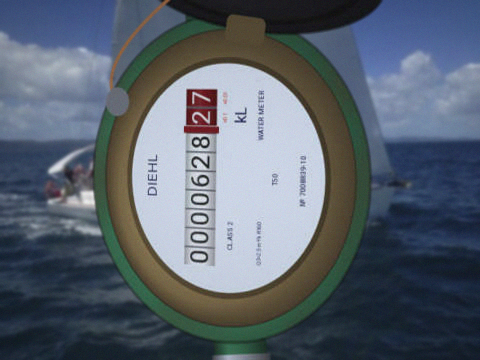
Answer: 628.27 kL
